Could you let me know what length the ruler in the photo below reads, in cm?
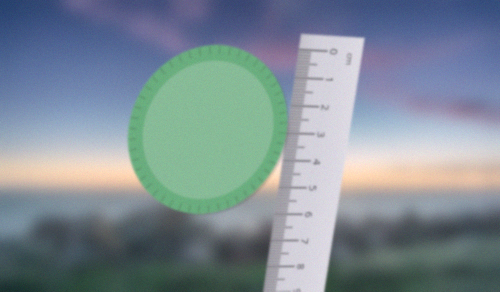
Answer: 6 cm
